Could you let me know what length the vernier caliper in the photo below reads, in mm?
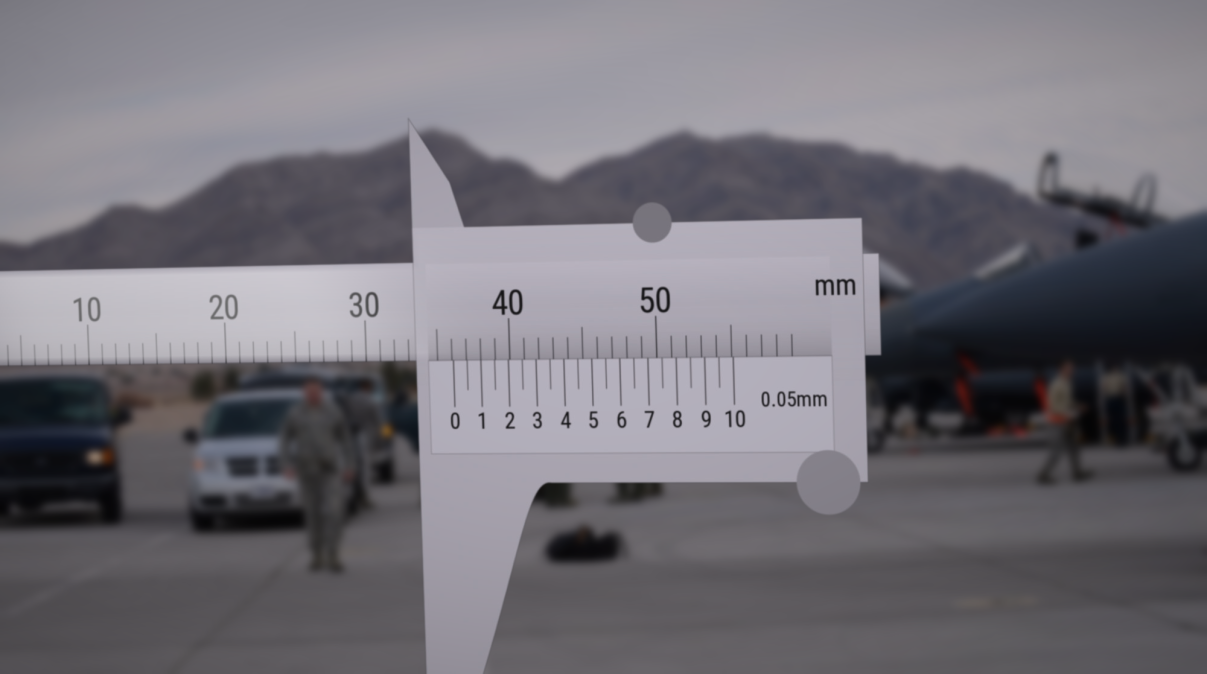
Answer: 36.1 mm
